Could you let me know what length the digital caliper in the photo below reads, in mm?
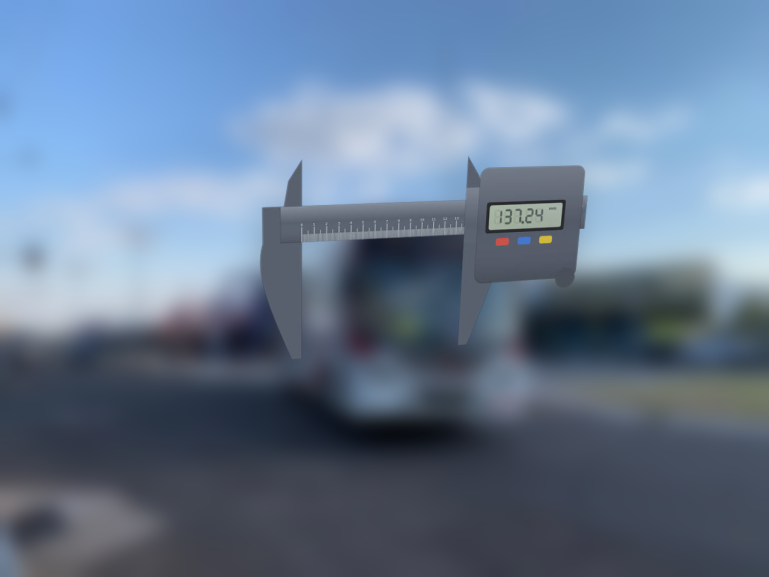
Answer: 137.24 mm
